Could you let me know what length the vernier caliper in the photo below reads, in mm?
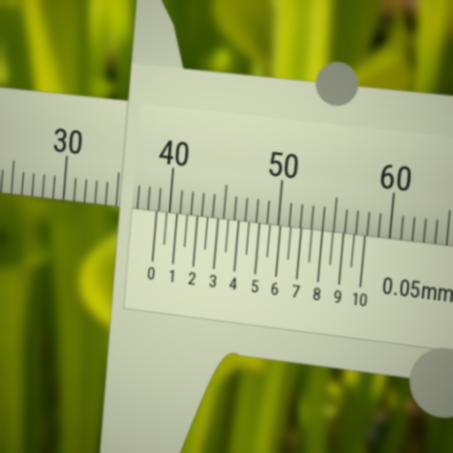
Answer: 38.8 mm
